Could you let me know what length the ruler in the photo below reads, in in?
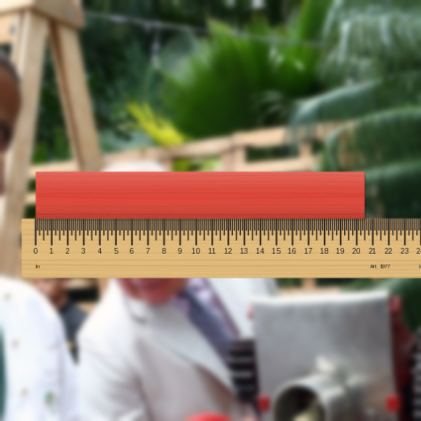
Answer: 20.5 in
